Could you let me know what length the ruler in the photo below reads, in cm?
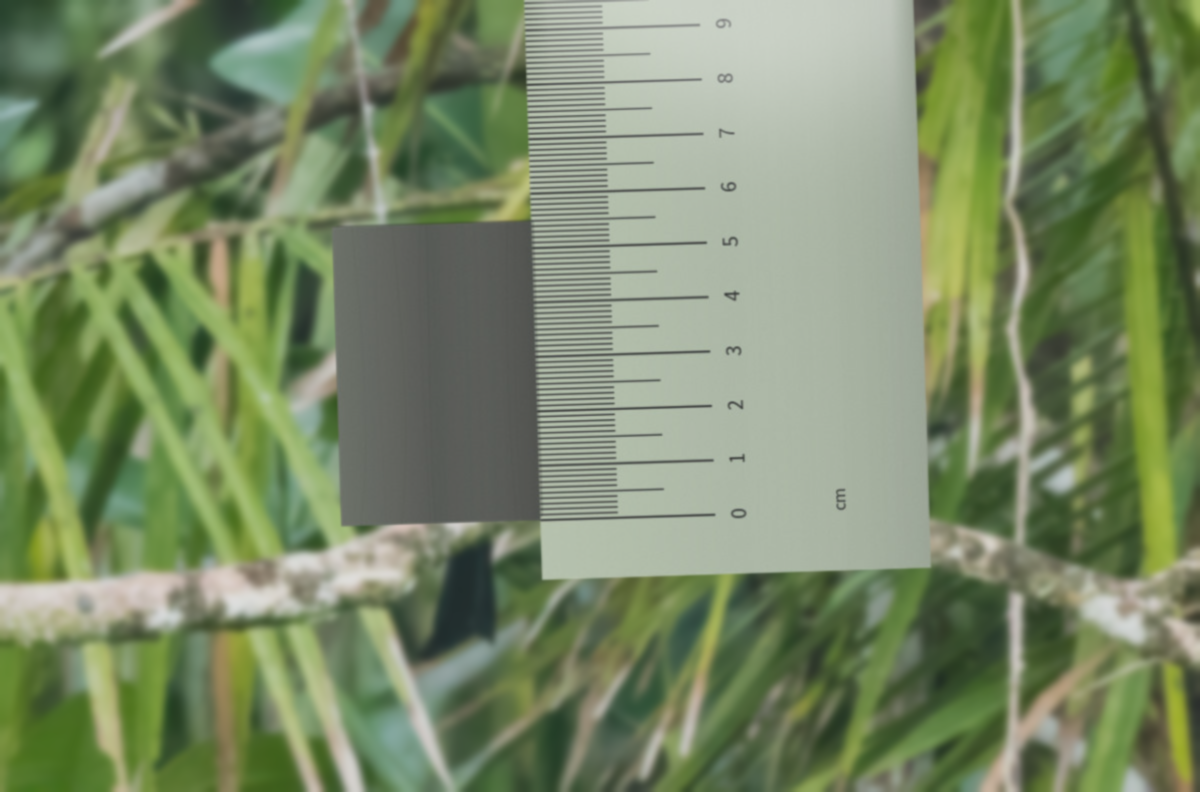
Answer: 5.5 cm
